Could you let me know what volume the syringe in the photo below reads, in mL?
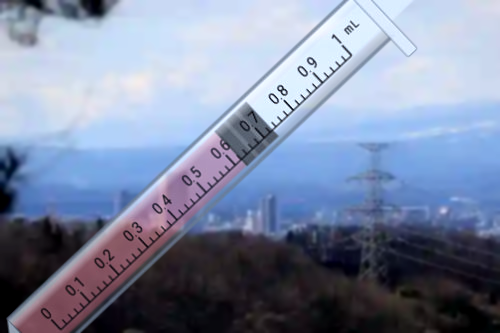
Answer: 0.62 mL
